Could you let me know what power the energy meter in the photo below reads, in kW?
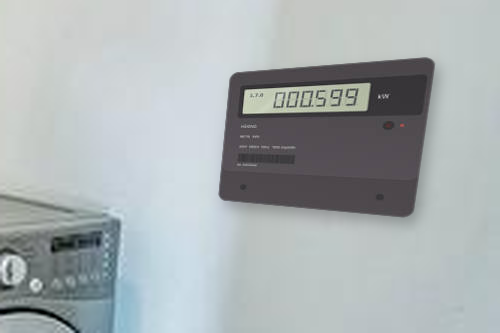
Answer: 0.599 kW
